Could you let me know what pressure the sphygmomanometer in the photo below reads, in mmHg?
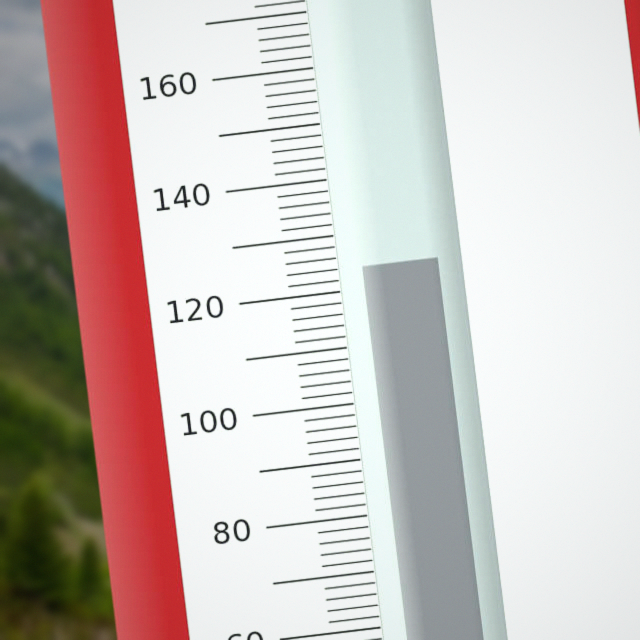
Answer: 124 mmHg
